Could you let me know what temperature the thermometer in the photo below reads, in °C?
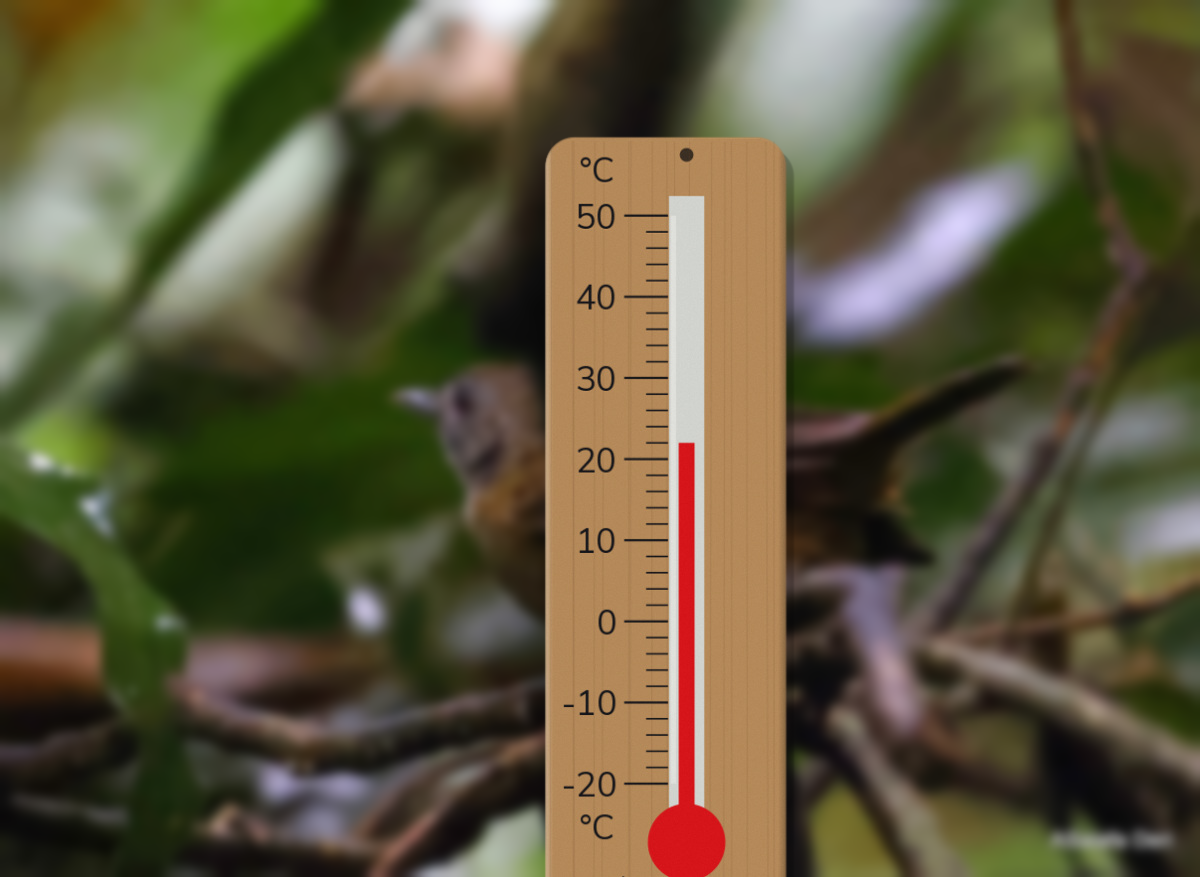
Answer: 22 °C
